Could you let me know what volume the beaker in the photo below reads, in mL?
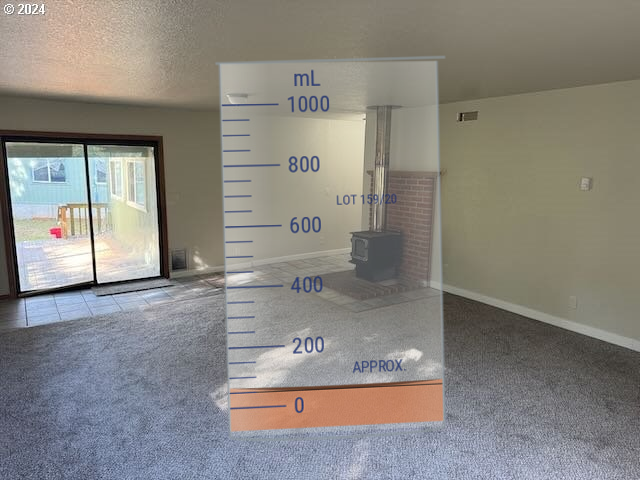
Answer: 50 mL
